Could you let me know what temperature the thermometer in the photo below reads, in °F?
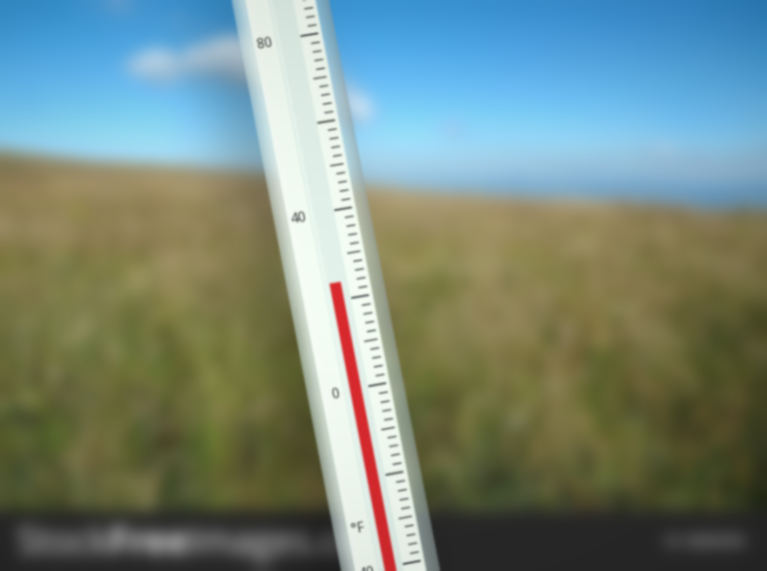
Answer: 24 °F
